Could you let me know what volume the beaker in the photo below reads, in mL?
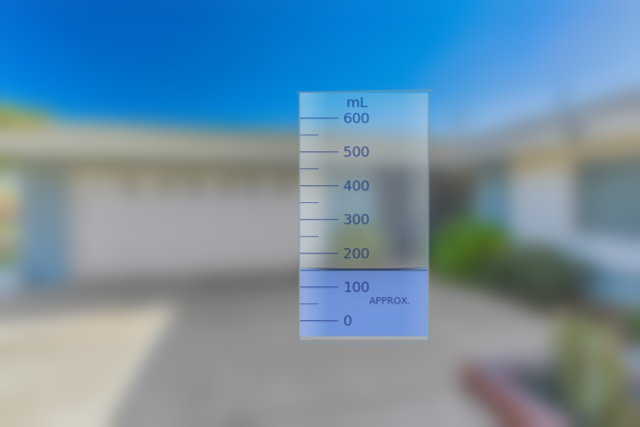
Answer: 150 mL
